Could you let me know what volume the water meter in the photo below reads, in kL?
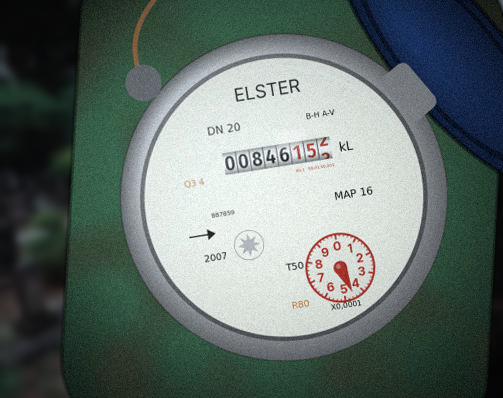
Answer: 846.1524 kL
